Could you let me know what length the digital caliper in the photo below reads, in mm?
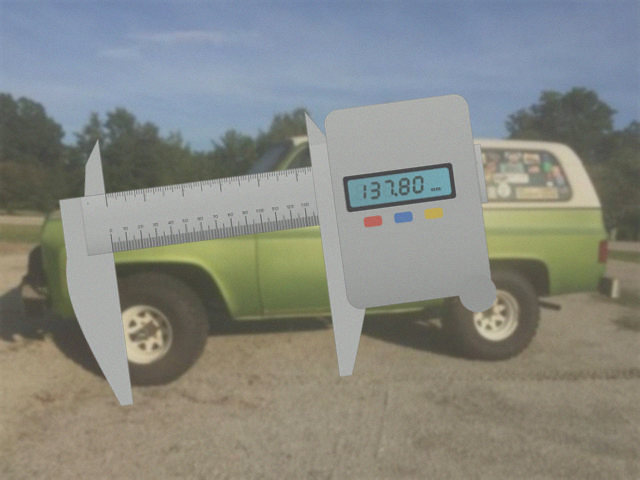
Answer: 137.80 mm
